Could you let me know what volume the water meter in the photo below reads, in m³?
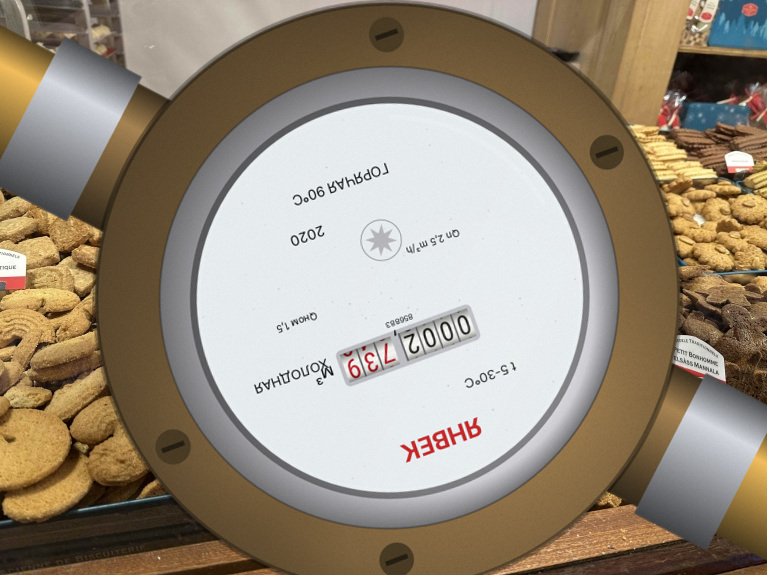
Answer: 2.739 m³
